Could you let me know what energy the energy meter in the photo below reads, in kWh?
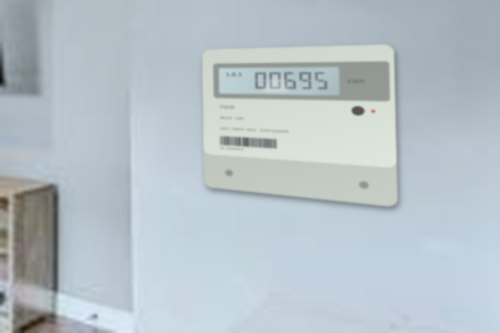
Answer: 695 kWh
